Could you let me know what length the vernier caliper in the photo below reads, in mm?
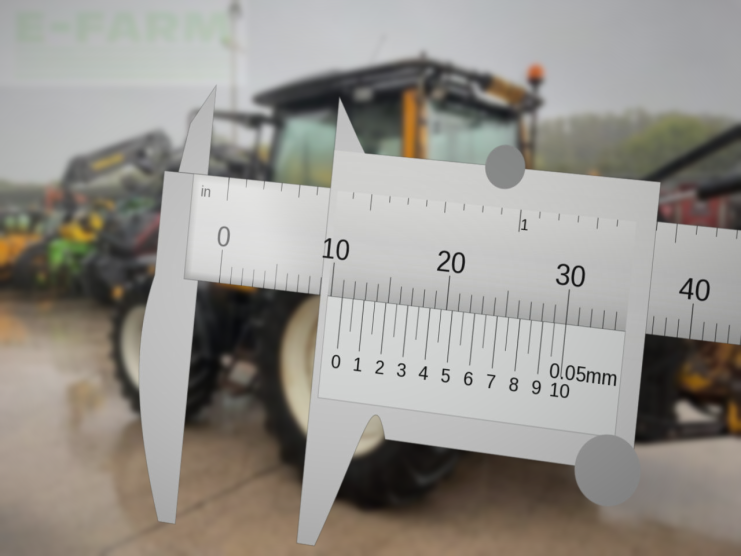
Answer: 11.0 mm
